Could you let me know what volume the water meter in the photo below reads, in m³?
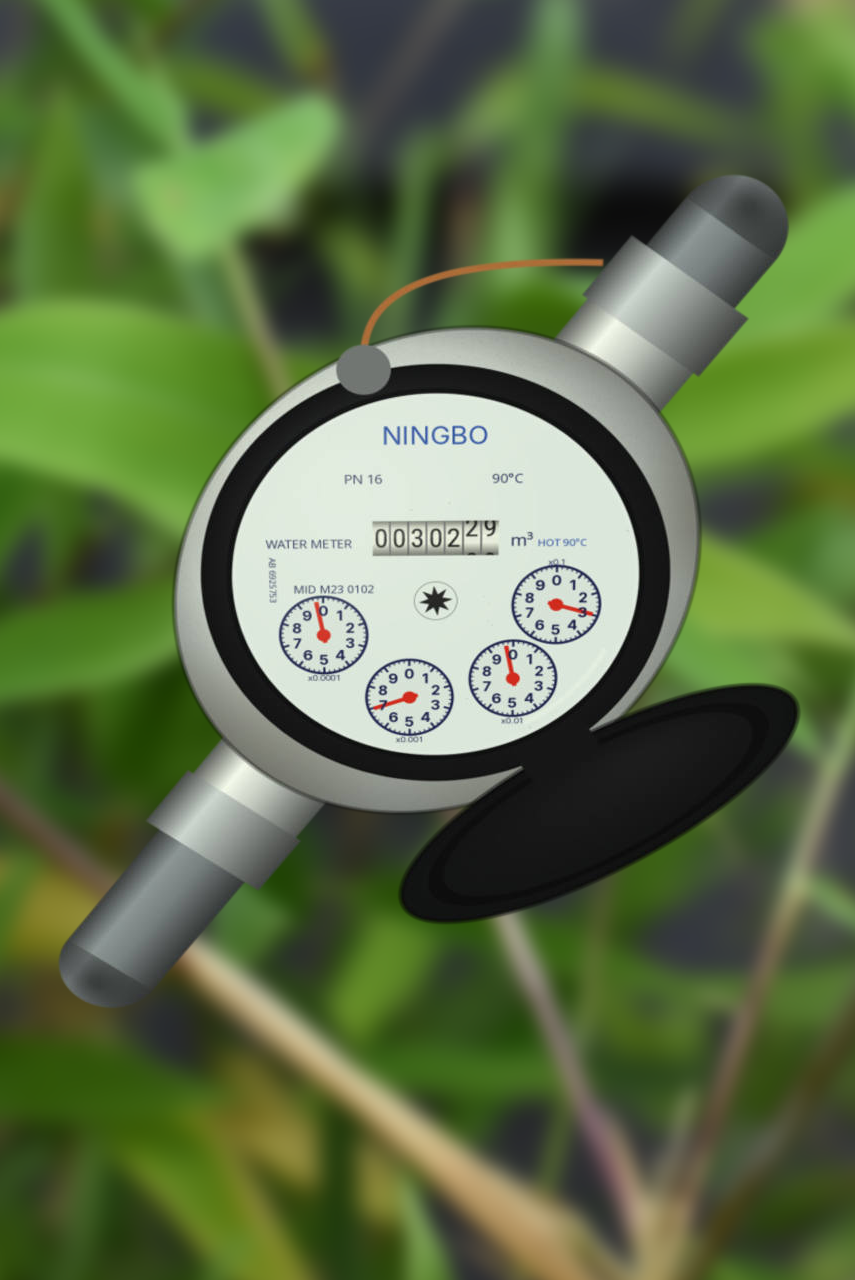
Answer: 30229.2969 m³
